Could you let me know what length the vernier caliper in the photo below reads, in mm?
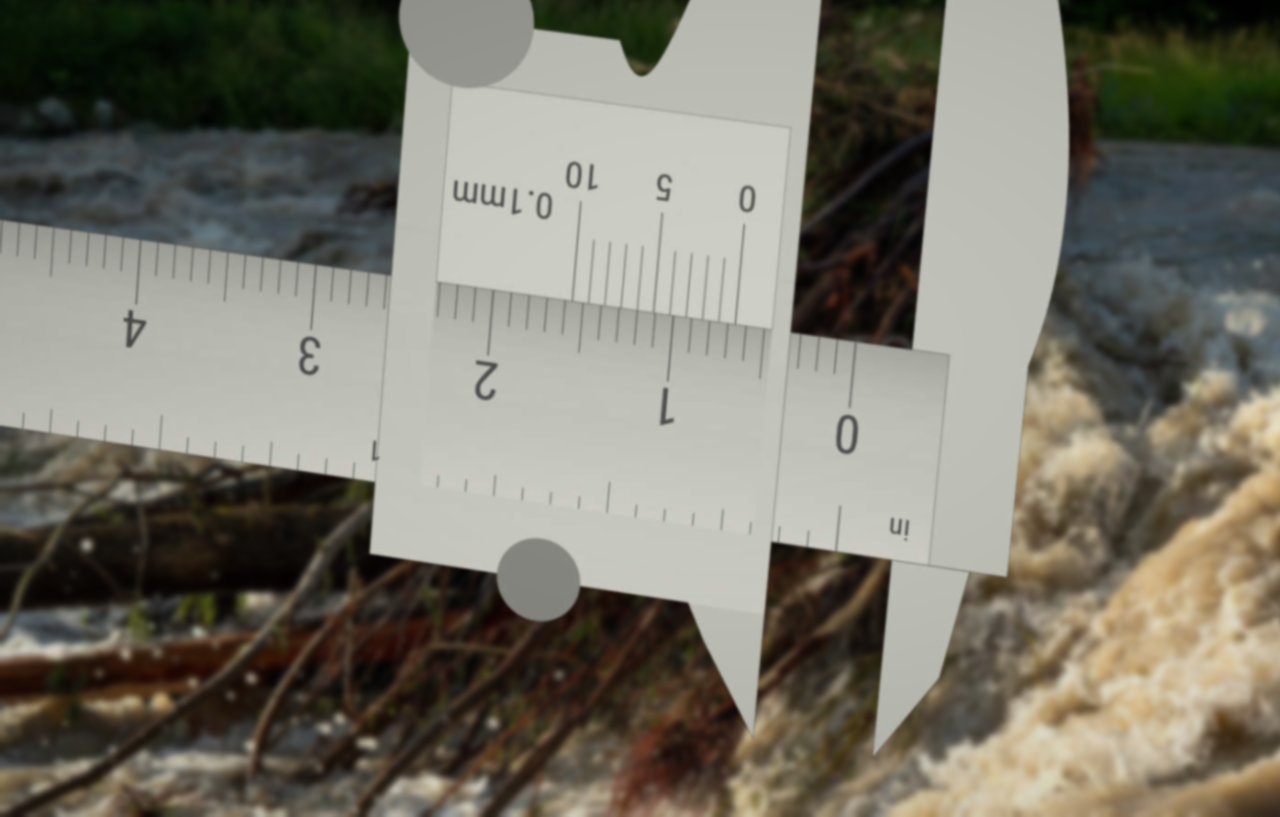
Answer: 6.6 mm
